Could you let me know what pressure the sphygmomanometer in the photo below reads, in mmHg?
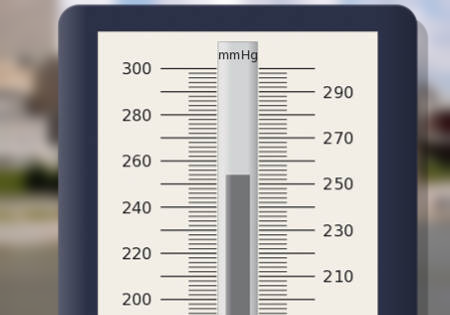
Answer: 254 mmHg
